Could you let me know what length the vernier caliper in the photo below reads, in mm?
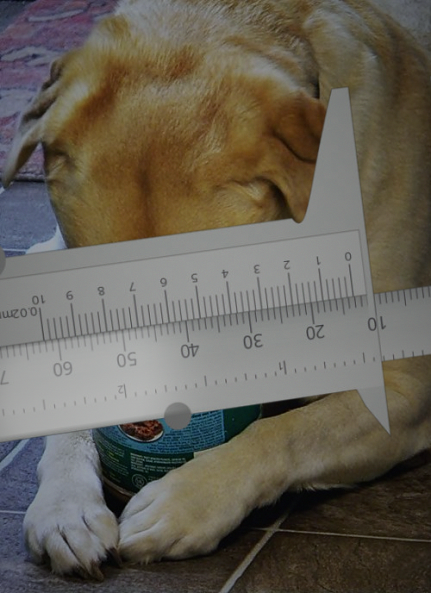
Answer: 13.2 mm
